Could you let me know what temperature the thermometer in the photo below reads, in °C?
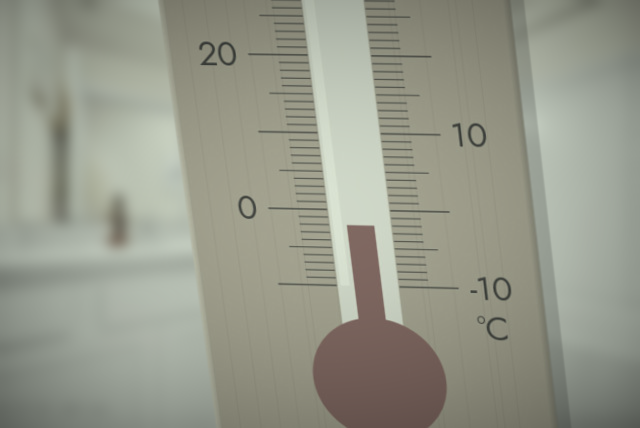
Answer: -2 °C
